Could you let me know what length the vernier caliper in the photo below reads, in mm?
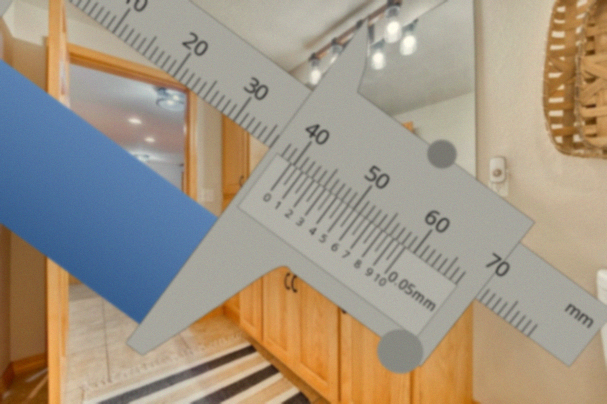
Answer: 39.6 mm
